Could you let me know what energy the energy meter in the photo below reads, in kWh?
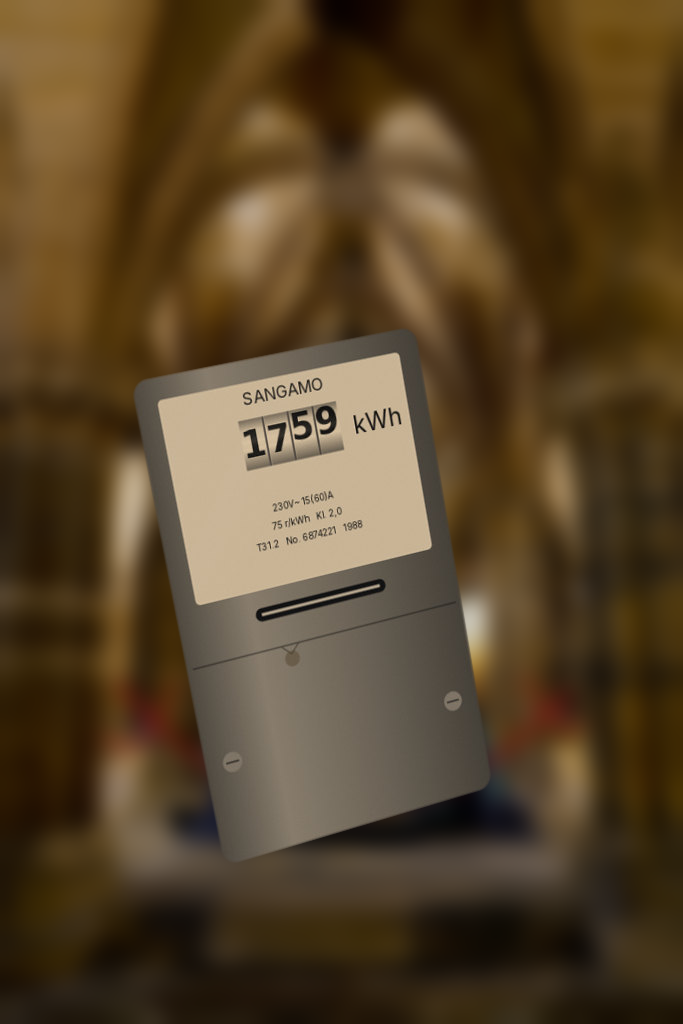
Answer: 1759 kWh
